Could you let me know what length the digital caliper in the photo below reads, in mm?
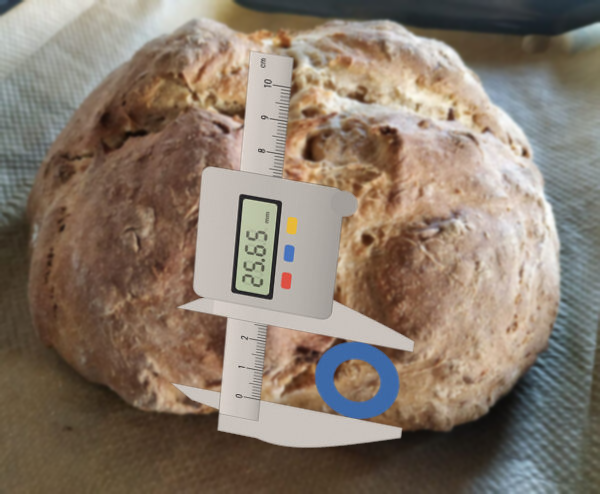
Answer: 25.65 mm
